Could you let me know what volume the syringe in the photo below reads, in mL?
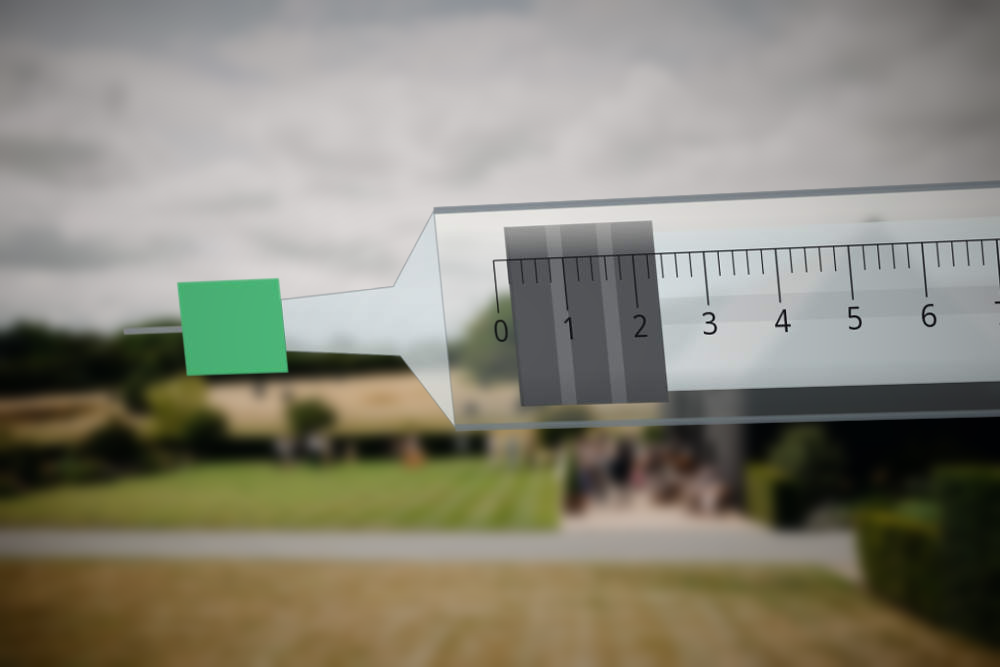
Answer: 0.2 mL
